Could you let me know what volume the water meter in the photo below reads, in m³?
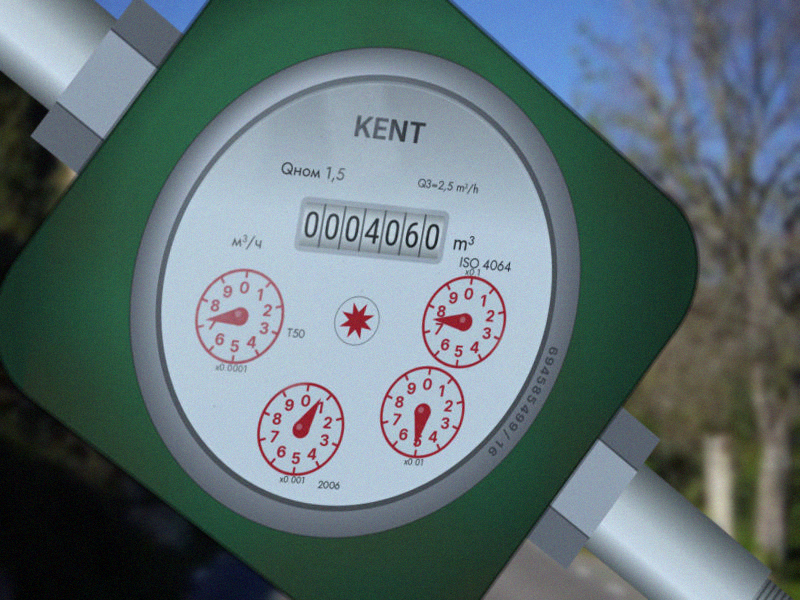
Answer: 4060.7507 m³
